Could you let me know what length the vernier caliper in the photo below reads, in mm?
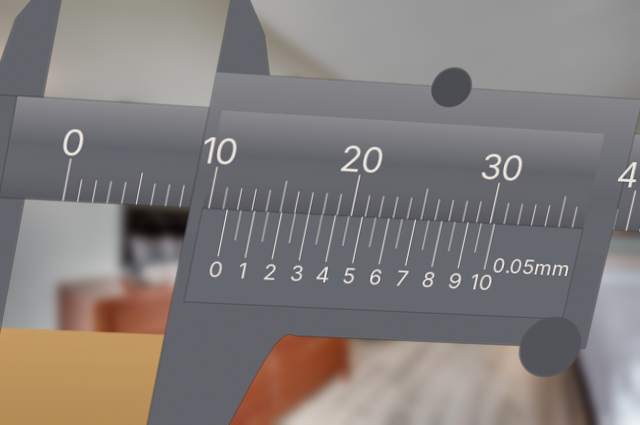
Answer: 11.3 mm
